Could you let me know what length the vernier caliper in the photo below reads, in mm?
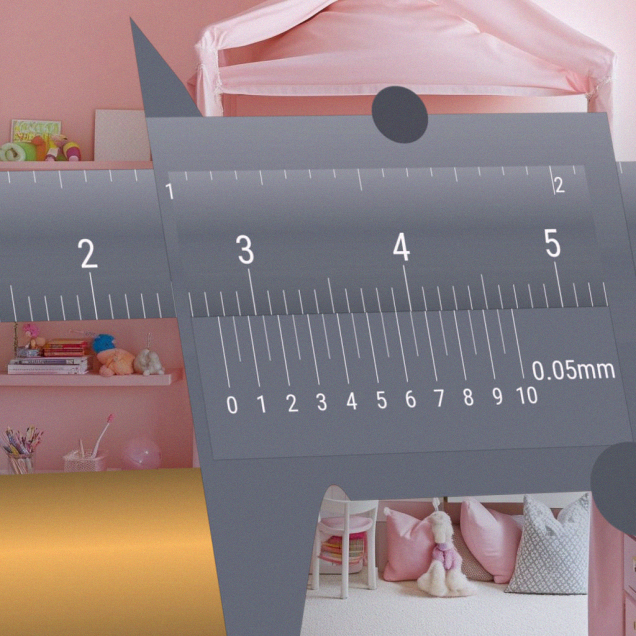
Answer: 27.6 mm
